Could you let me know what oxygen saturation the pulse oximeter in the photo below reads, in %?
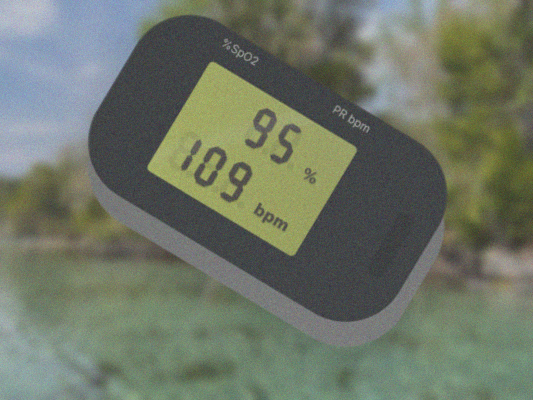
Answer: 95 %
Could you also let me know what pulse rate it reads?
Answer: 109 bpm
